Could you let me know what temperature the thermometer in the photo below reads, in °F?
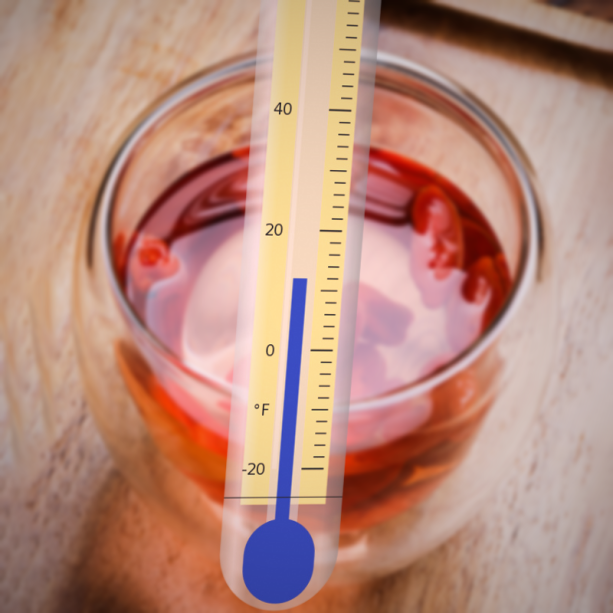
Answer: 12 °F
